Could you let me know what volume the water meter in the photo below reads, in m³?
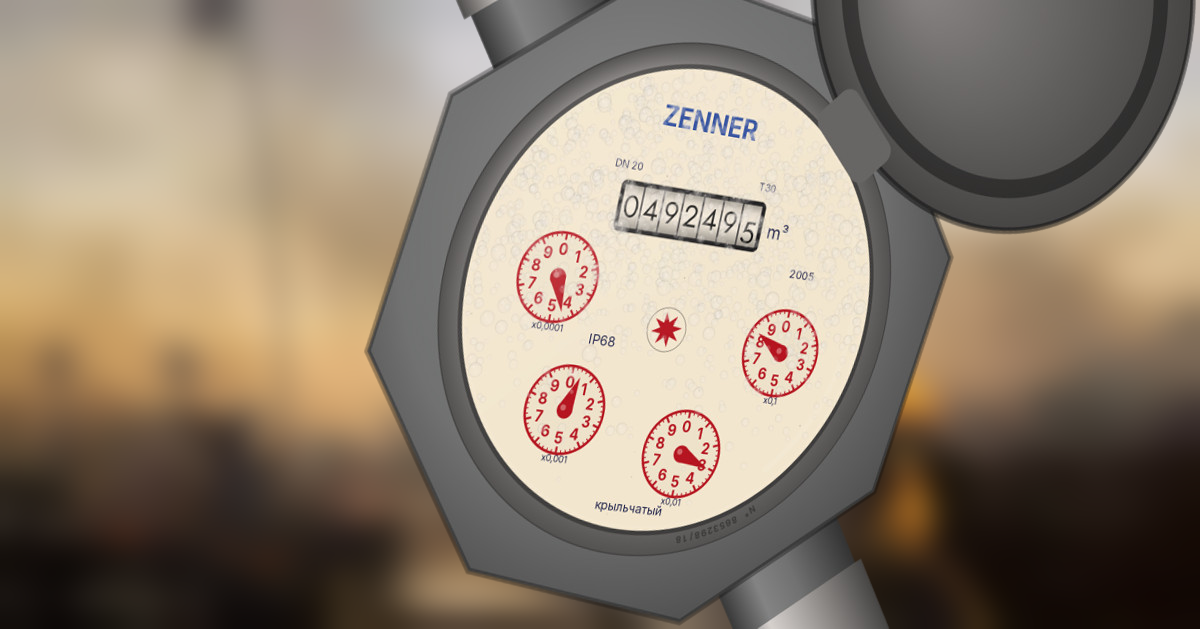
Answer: 492494.8304 m³
